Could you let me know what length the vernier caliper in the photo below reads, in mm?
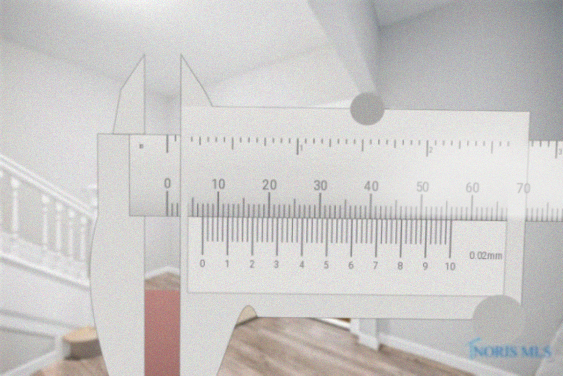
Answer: 7.0 mm
